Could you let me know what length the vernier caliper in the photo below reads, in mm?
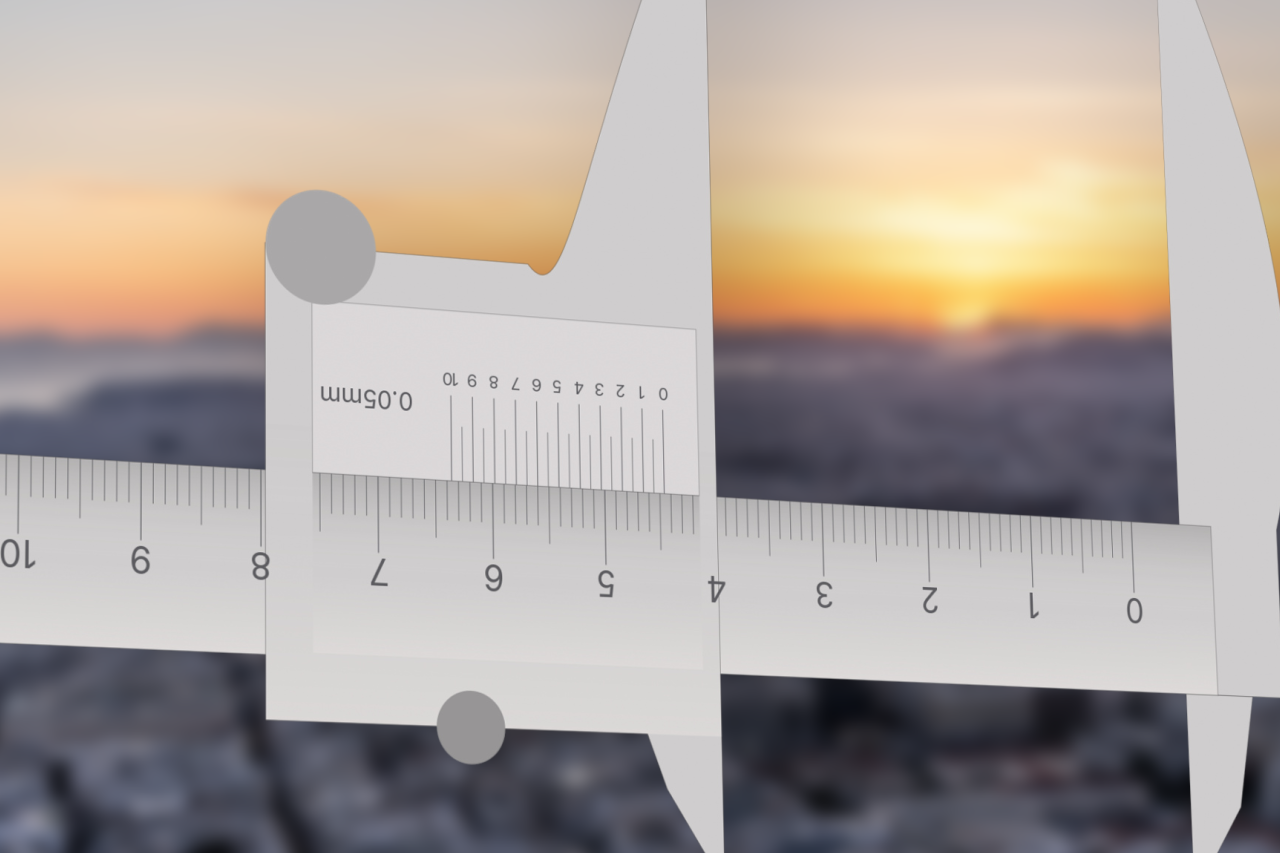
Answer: 44.6 mm
